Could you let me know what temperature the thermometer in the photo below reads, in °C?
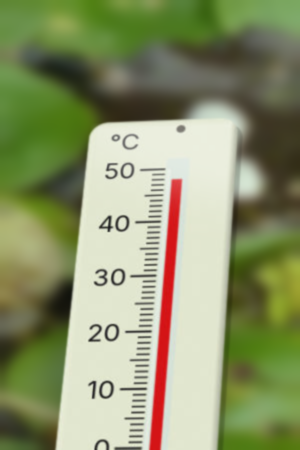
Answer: 48 °C
